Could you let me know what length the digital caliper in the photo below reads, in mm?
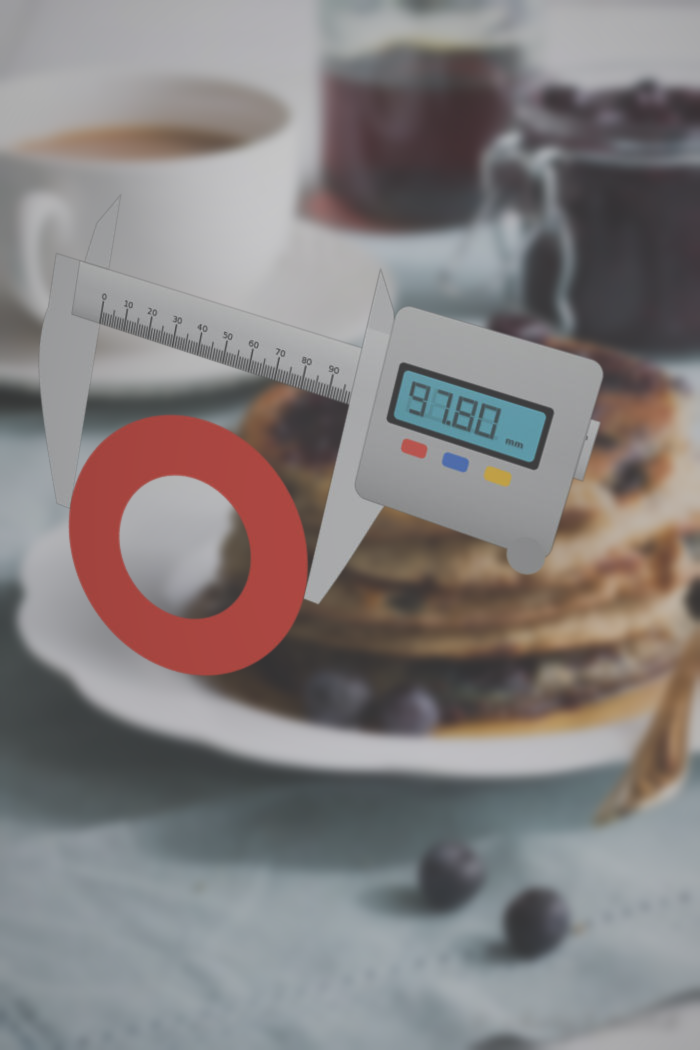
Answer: 97.80 mm
